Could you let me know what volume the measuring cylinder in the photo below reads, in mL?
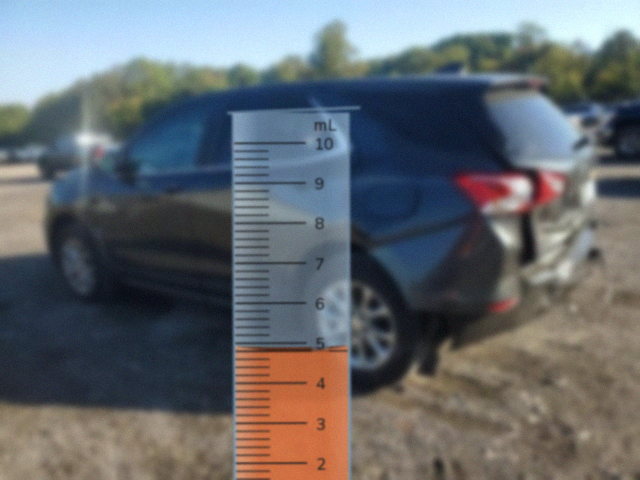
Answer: 4.8 mL
